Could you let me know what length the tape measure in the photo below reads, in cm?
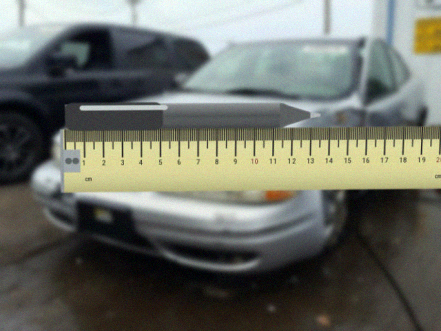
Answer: 13.5 cm
